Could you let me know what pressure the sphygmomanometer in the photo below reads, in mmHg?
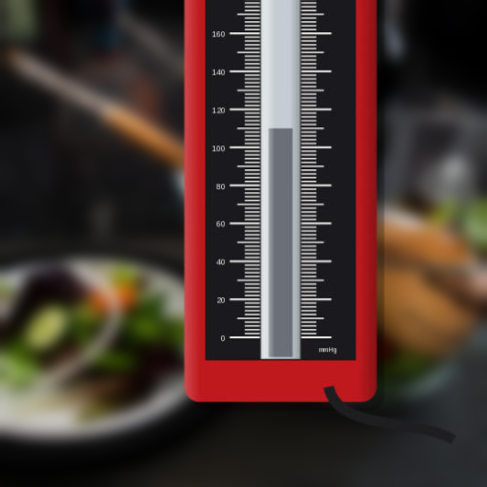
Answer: 110 mmHg
